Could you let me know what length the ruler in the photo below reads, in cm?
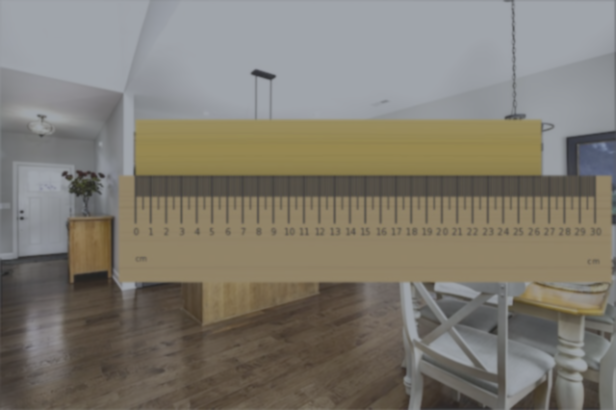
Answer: 26.5 cm
